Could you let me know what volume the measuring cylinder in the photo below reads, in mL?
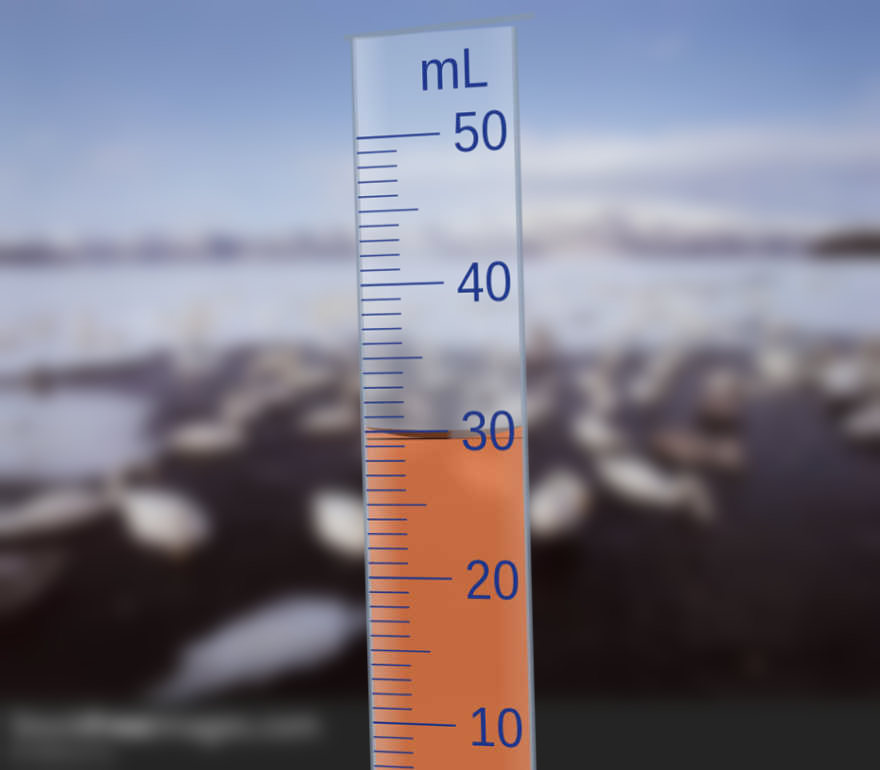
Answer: 29.5 mL
